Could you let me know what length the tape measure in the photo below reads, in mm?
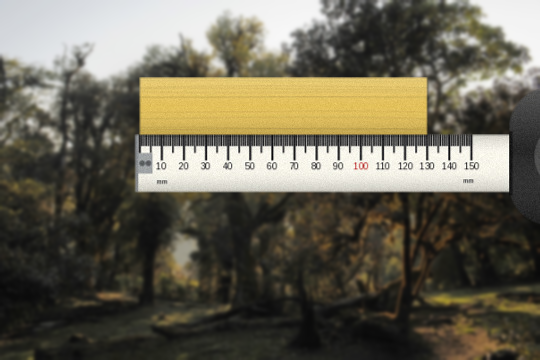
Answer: 130 mm
